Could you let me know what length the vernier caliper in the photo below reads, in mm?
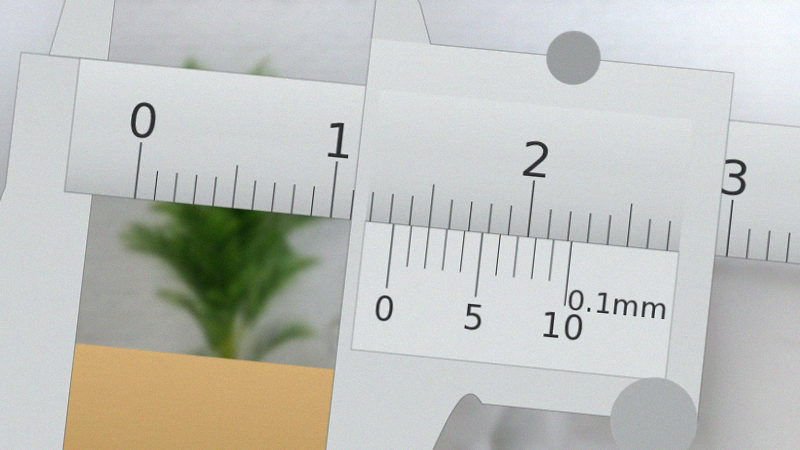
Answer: 13.2 mm
